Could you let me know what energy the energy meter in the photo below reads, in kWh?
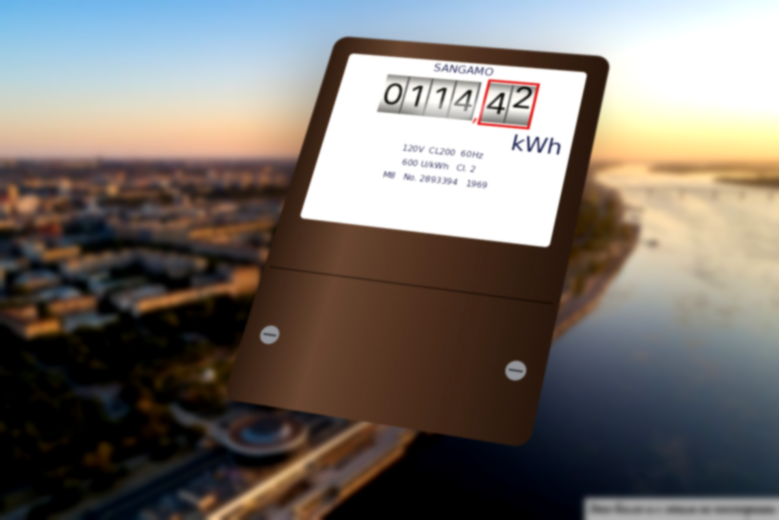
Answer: 114.42 kWh
